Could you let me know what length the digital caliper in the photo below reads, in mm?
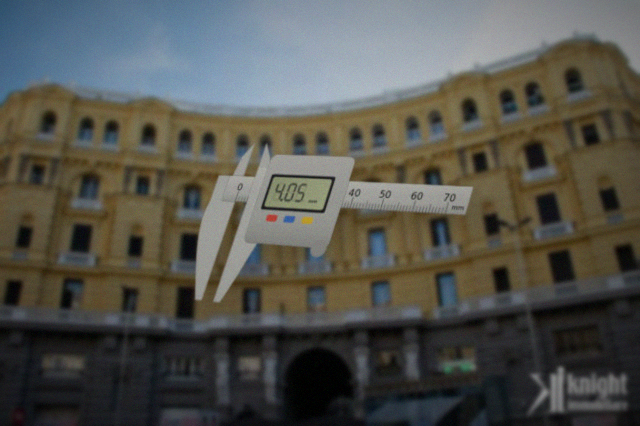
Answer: 4.05 mm
